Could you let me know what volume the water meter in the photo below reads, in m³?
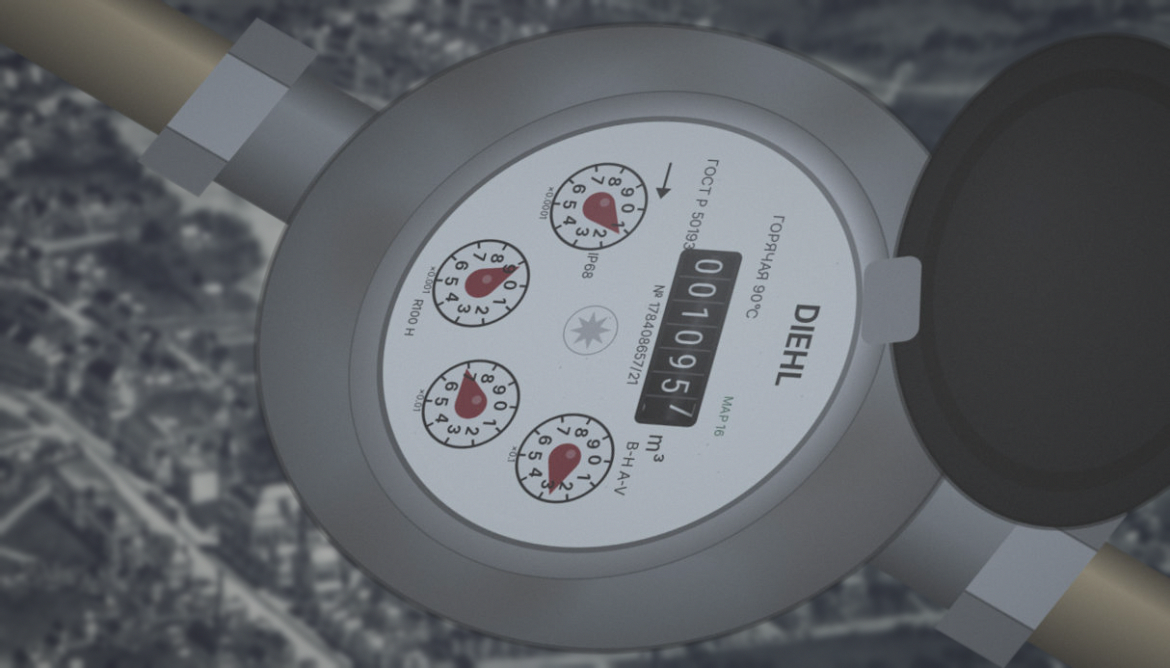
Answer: 10957.2691 m³
